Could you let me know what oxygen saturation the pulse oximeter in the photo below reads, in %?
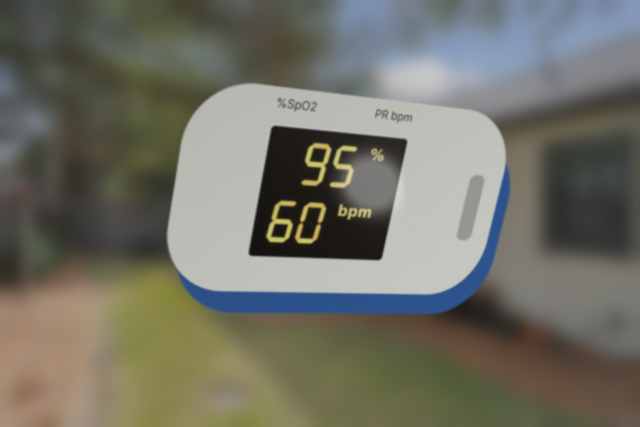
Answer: 95 %
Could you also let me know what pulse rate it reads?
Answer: 60 bpm
